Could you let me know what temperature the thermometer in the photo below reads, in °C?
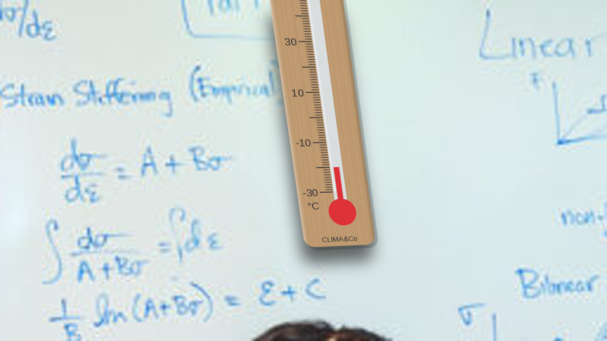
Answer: -20 °C
